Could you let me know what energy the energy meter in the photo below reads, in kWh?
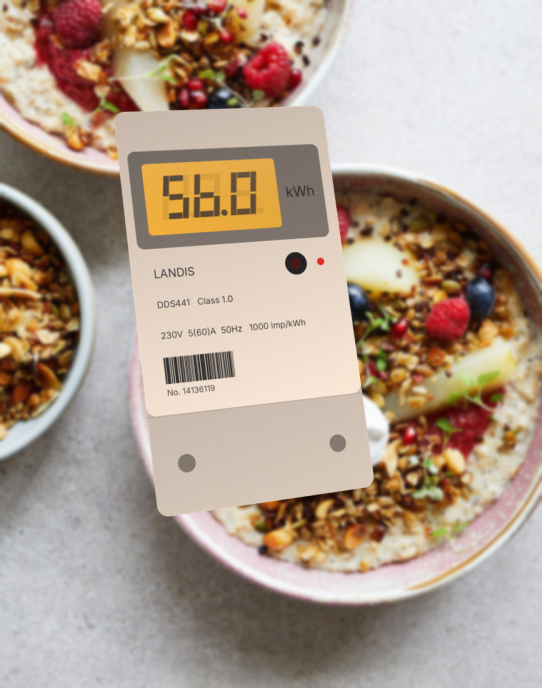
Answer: 56.0 kWh
